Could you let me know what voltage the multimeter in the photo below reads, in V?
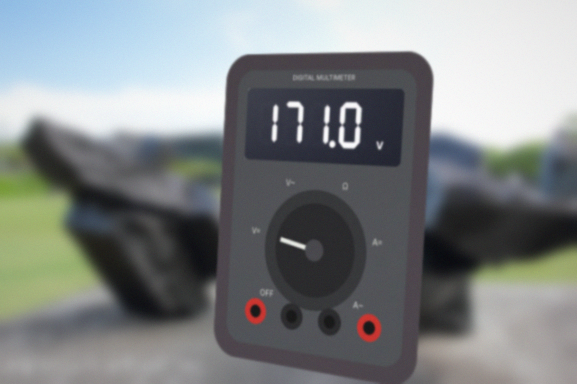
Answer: 171.0 V
